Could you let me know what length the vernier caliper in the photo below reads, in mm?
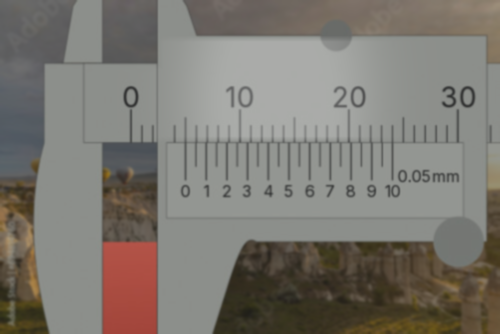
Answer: 5.0 mm
